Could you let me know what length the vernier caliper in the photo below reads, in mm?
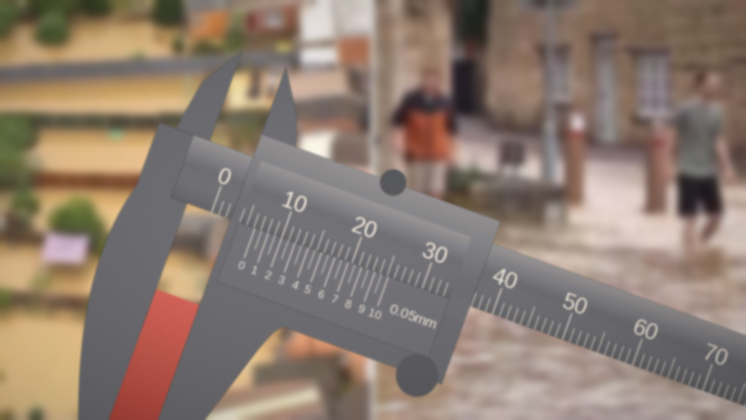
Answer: 6.2 mm
